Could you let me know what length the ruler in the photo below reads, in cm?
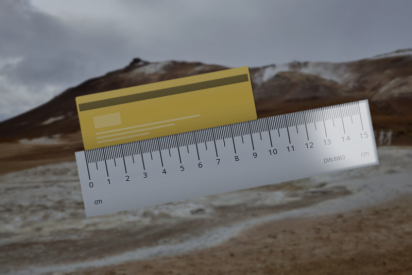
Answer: 9.5 cm
